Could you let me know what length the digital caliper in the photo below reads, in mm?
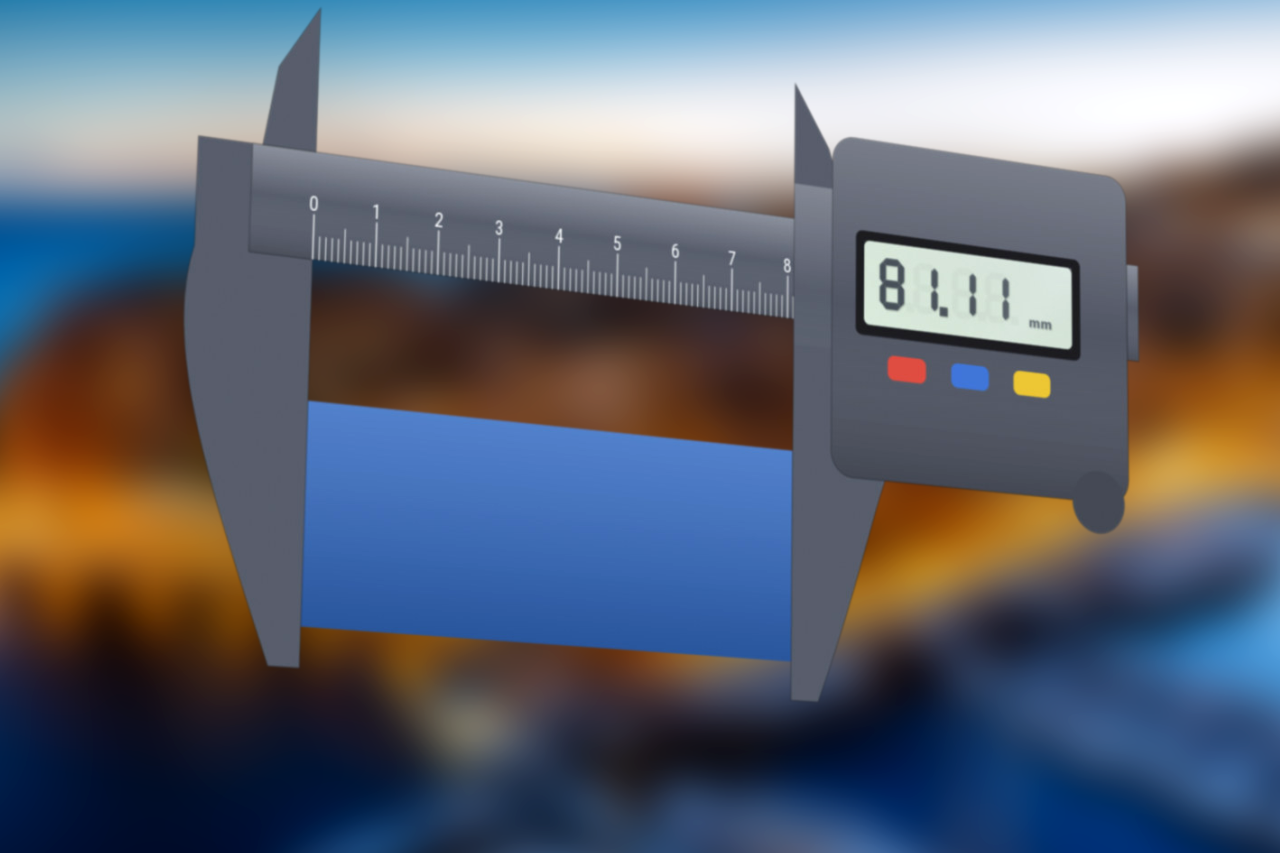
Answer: 81.11 mm
